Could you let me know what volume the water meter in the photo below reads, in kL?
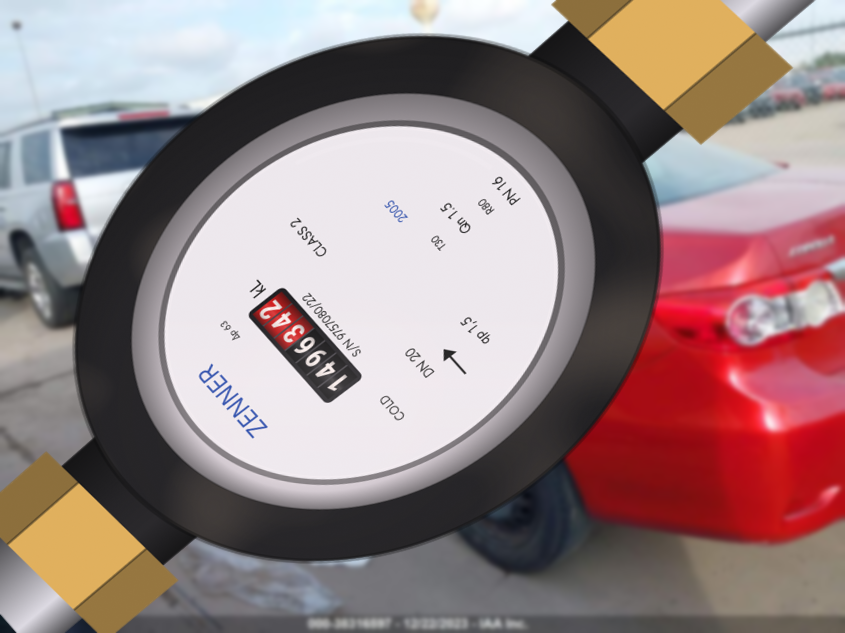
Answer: 1496.342 kL
